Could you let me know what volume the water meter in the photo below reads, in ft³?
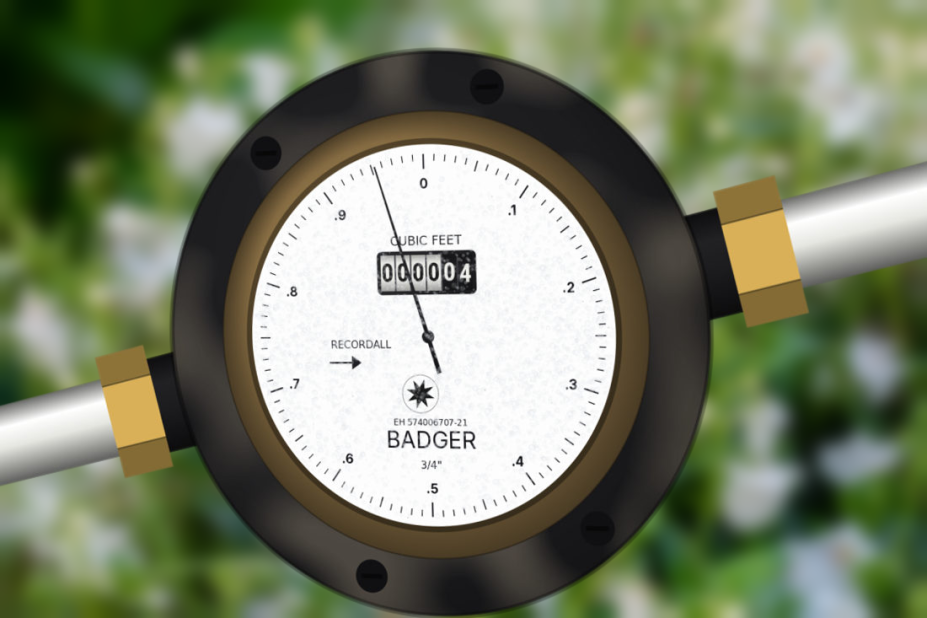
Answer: 3.95 ft³
